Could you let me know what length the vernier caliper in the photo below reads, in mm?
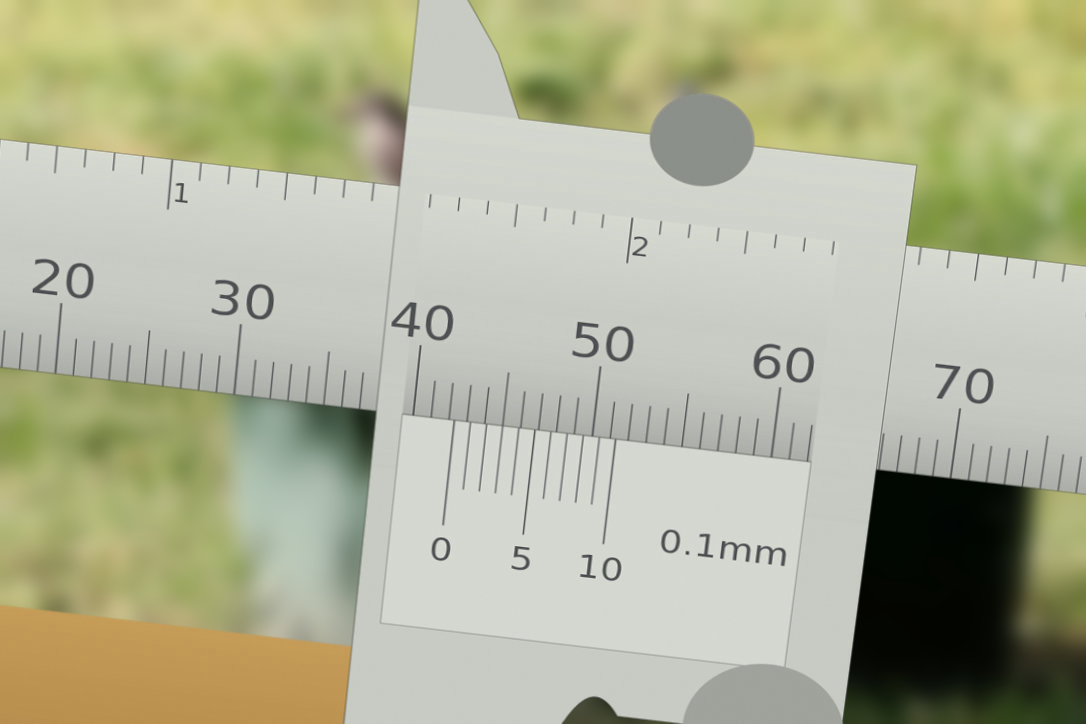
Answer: 42.3 mm
